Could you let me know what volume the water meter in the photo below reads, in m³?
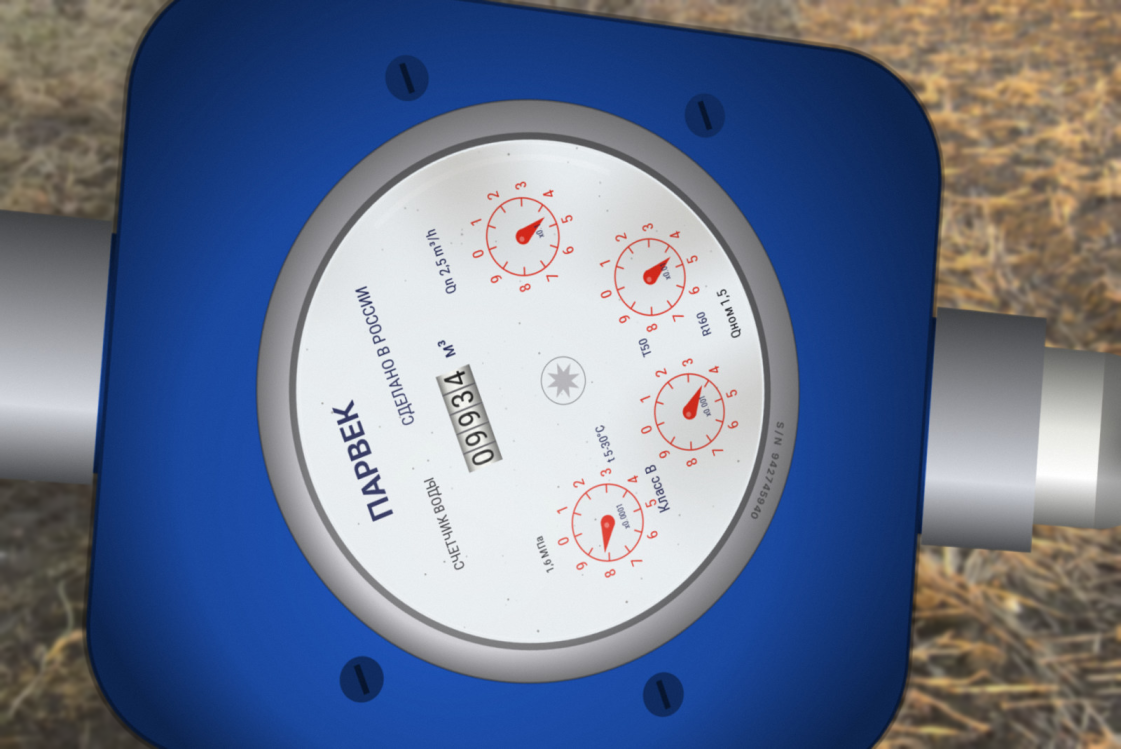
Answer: 9934.4438 m³
